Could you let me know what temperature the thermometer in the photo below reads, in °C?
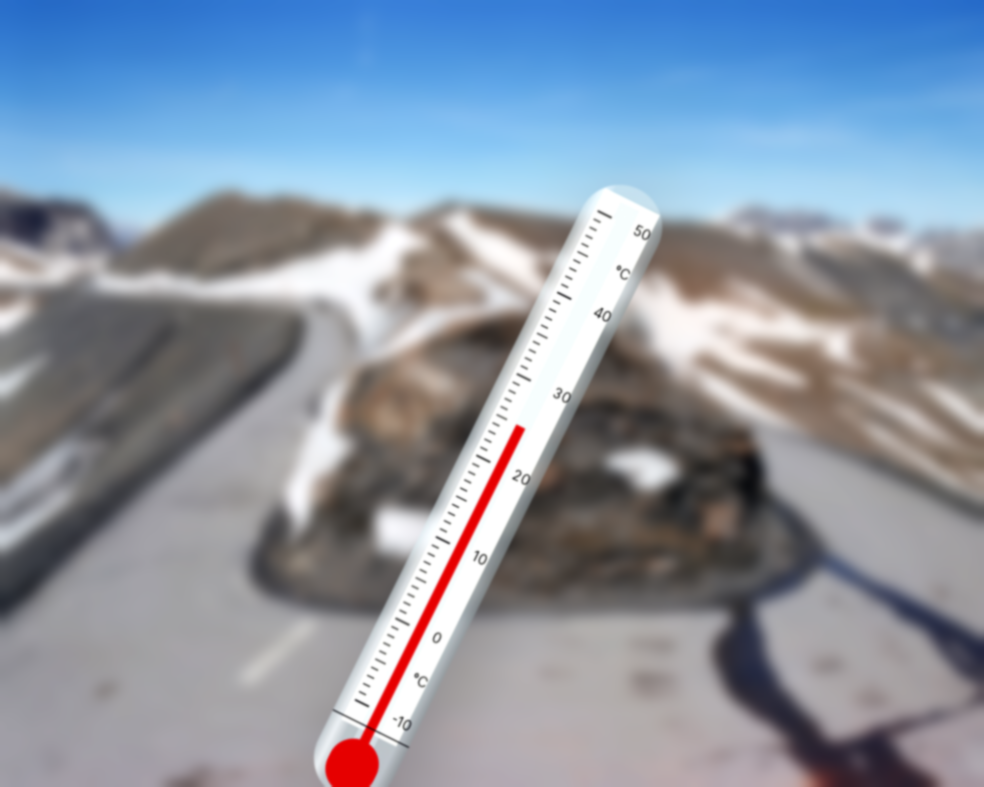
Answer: 25 °C
